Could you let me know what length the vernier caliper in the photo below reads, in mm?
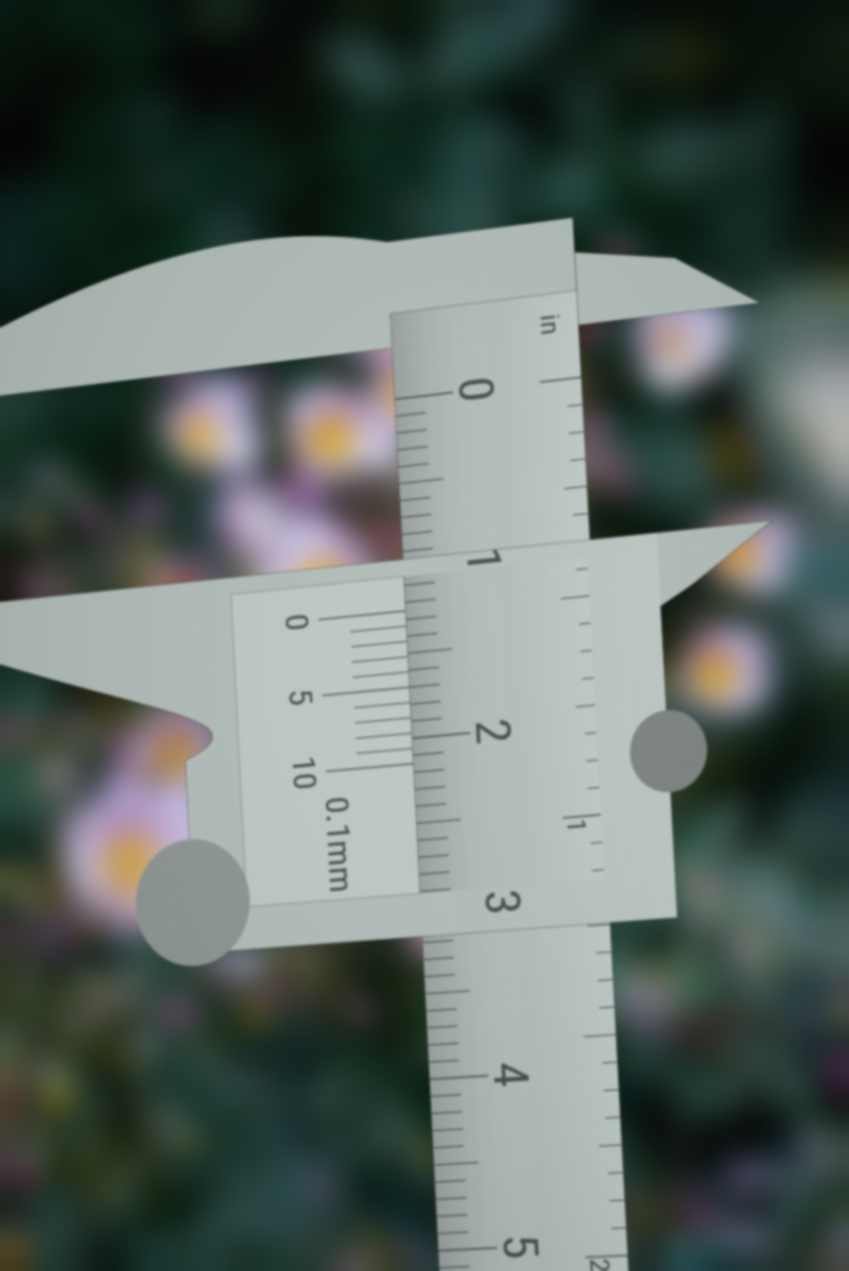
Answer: 12.5 mm
